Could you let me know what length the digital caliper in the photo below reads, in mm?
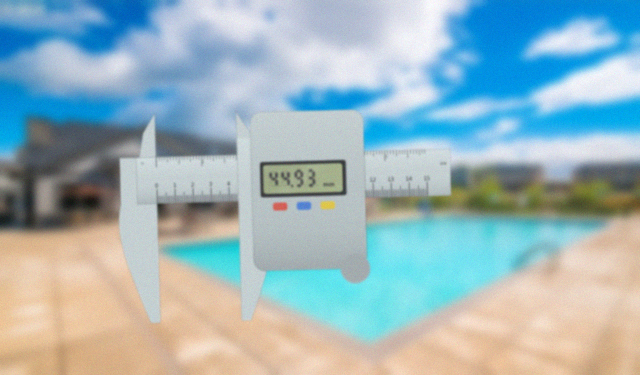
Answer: 44.93 mm
